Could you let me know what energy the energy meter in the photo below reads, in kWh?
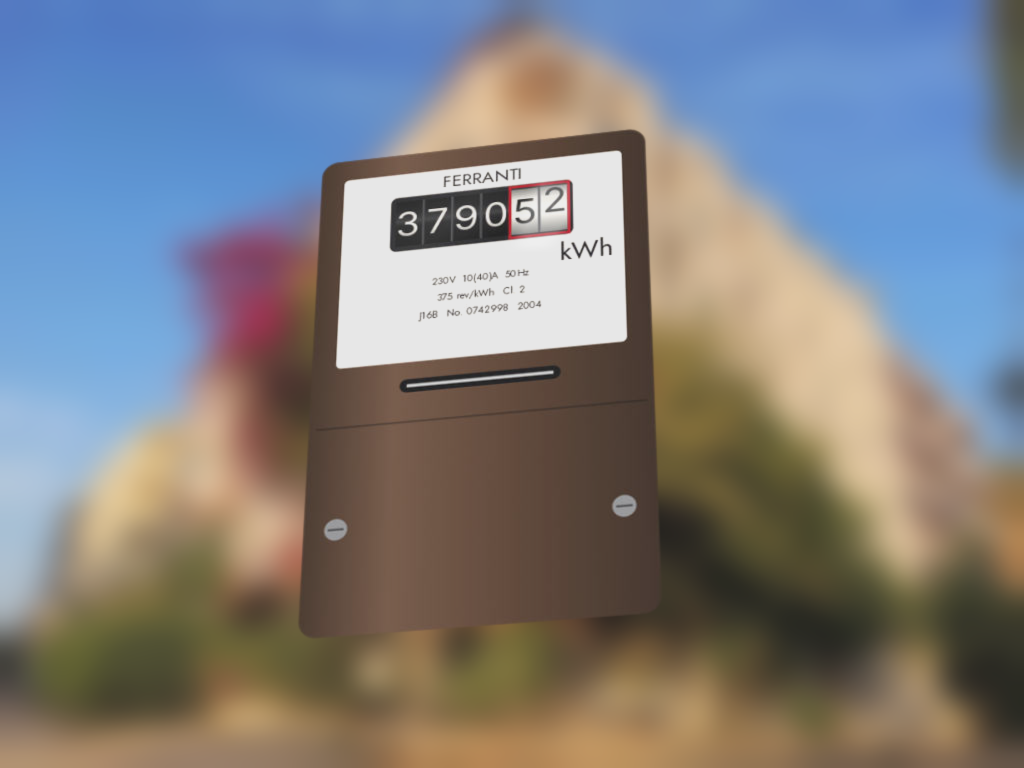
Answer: 3790.52 kWh
